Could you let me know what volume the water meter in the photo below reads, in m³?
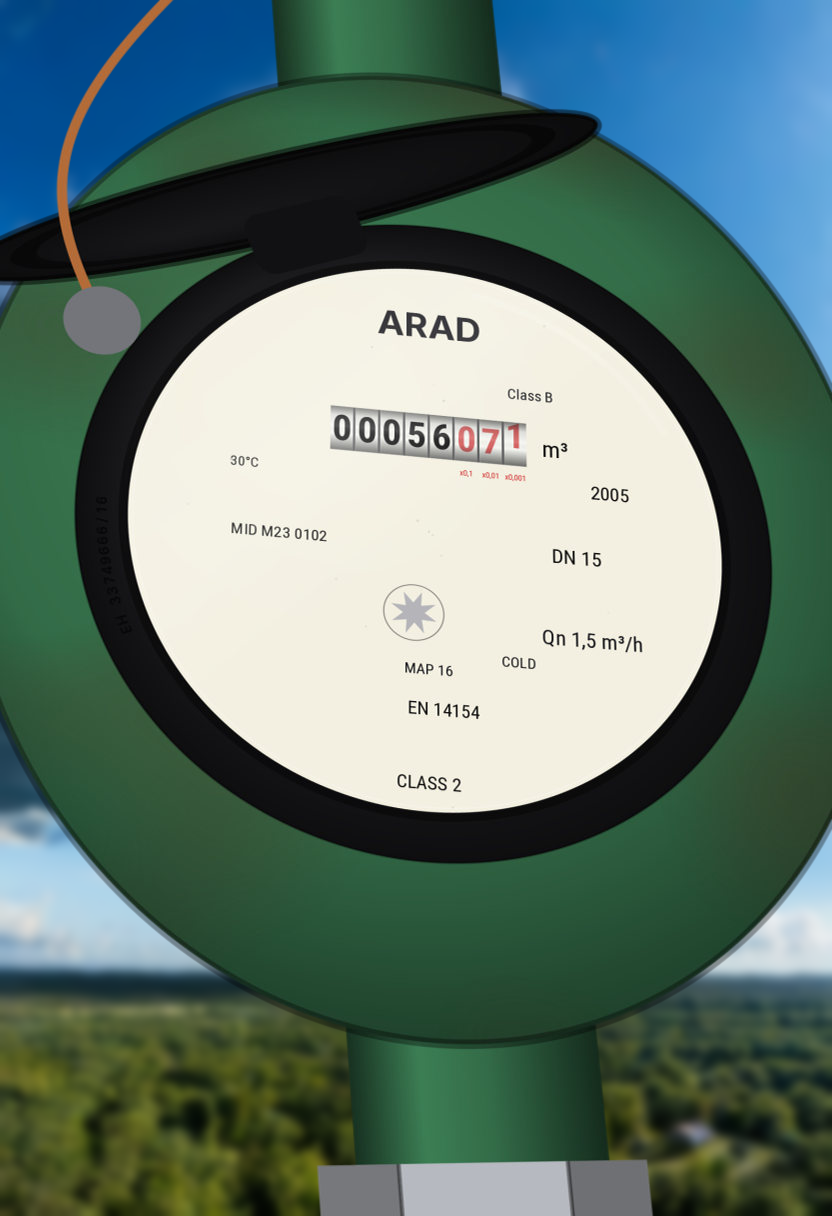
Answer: 56.071 m³
